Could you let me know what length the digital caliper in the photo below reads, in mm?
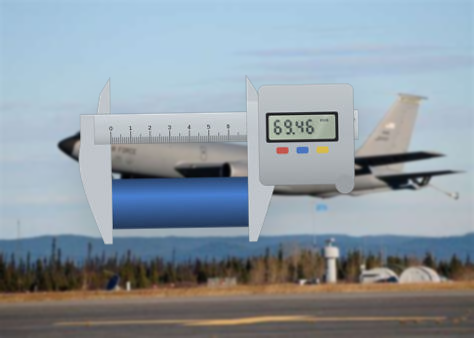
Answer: 69.46 mm
